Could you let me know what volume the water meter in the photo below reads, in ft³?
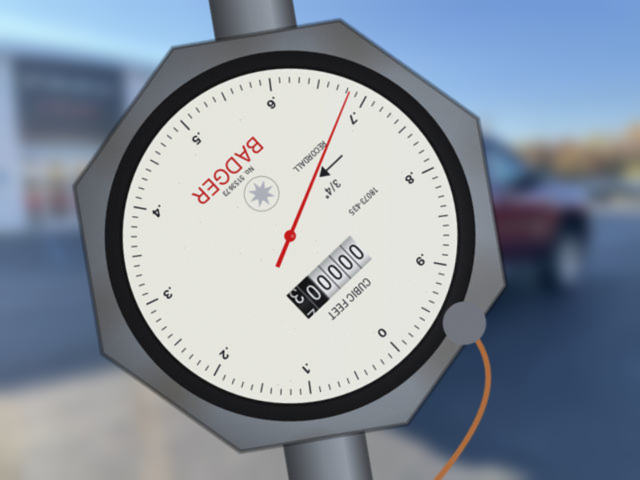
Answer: 2.68 ft³
